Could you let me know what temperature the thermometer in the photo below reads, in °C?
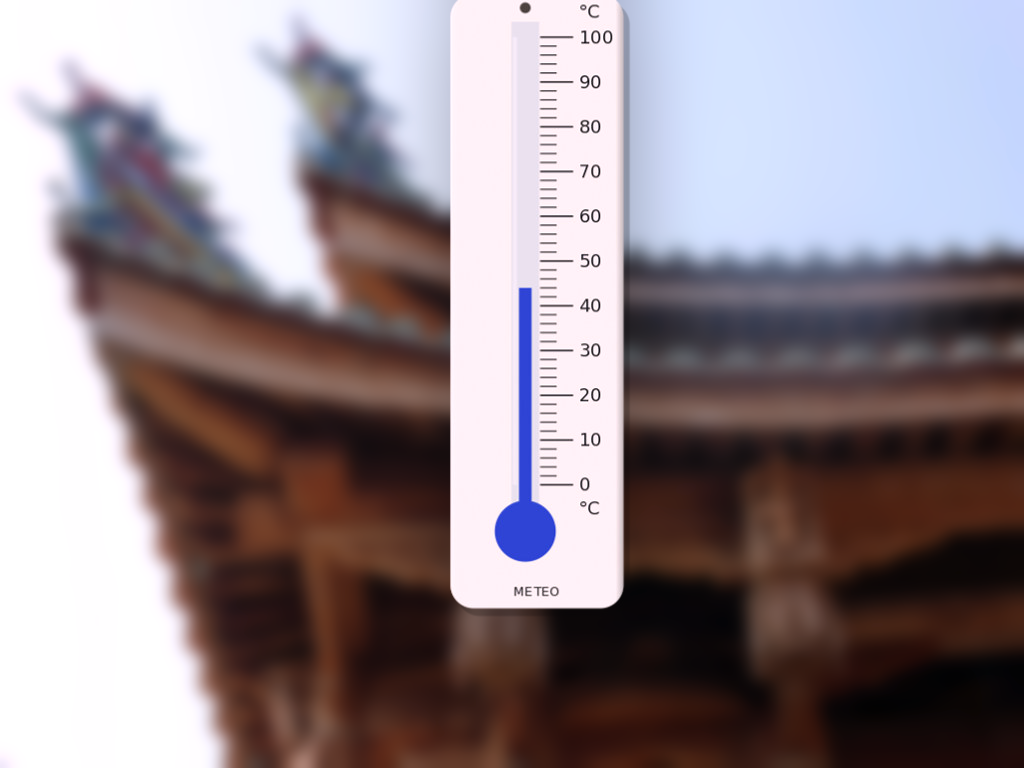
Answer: 44 °C
